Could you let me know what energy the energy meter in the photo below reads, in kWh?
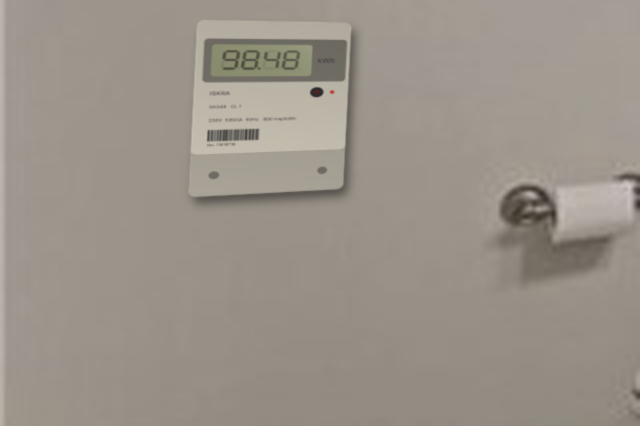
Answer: 98.48 kWh
